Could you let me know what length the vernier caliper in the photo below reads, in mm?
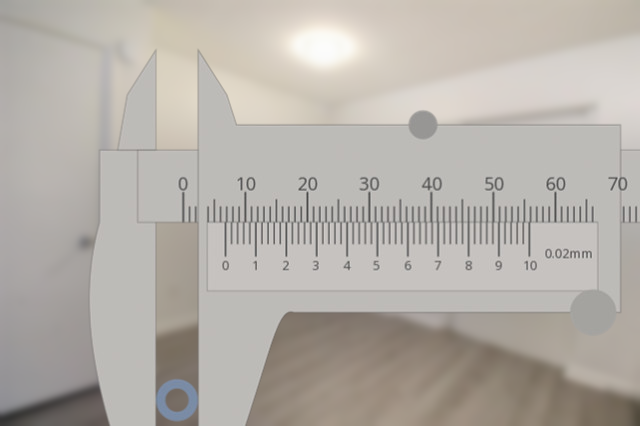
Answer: 6.8 mm
